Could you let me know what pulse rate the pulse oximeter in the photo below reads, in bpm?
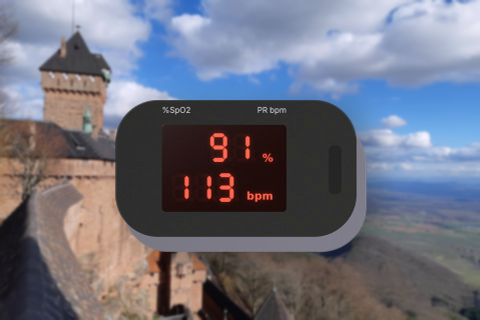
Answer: 113 bpm
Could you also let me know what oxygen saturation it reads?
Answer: 91 %
